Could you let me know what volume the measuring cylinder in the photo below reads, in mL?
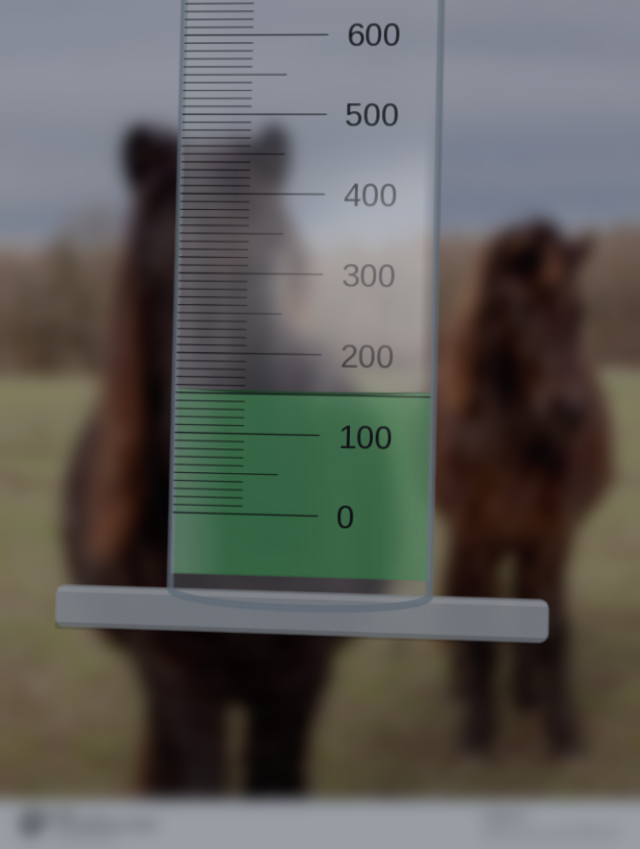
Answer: 150 mL
